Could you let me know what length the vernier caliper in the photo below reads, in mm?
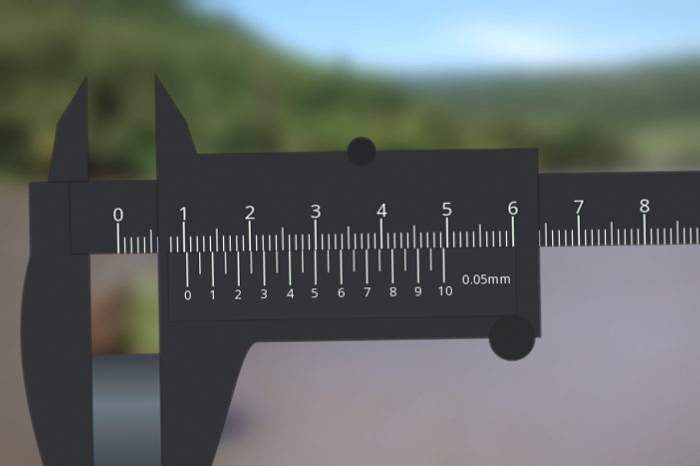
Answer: 10.4 mm
